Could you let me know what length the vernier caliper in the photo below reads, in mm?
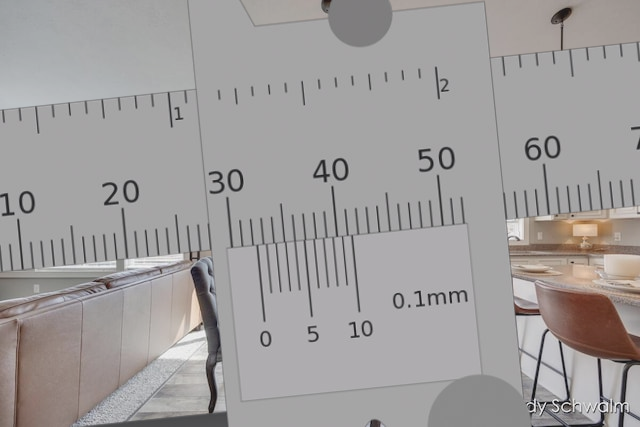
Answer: 32.4 mm
